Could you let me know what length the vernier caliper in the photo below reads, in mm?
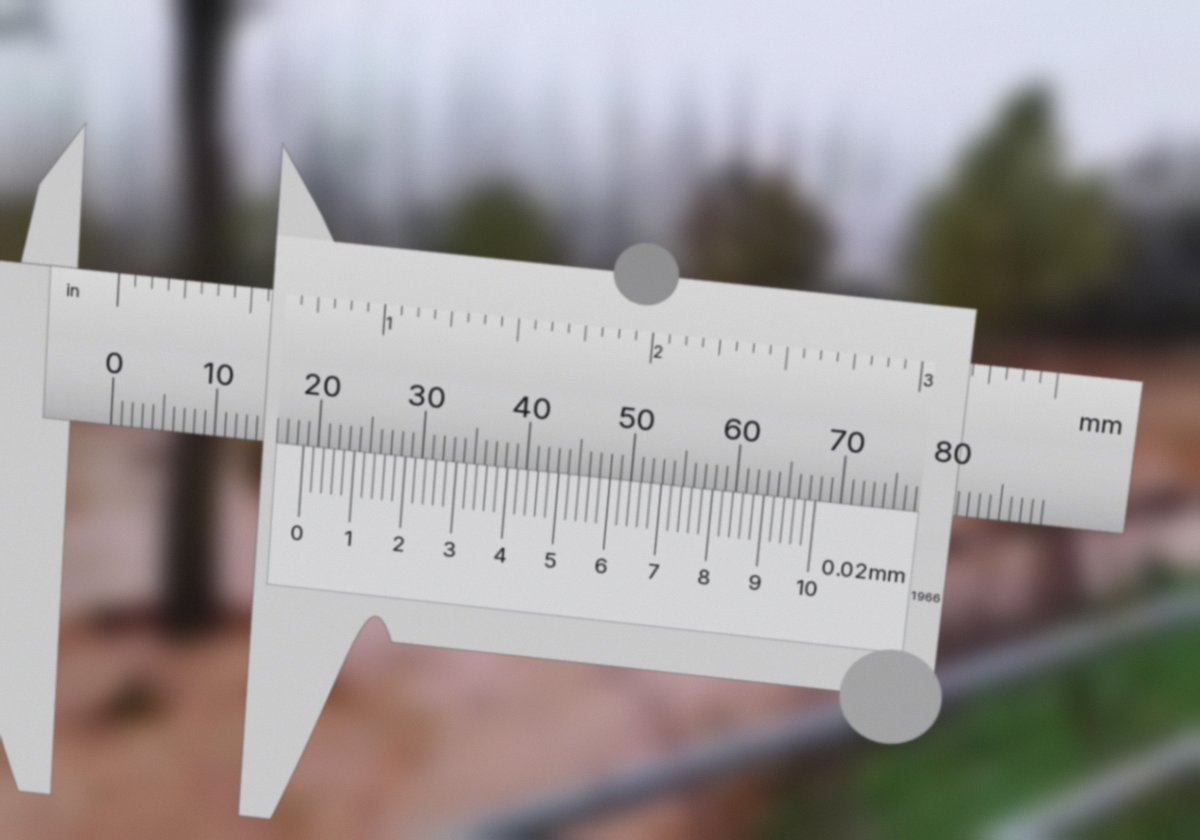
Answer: 18.6 mm
